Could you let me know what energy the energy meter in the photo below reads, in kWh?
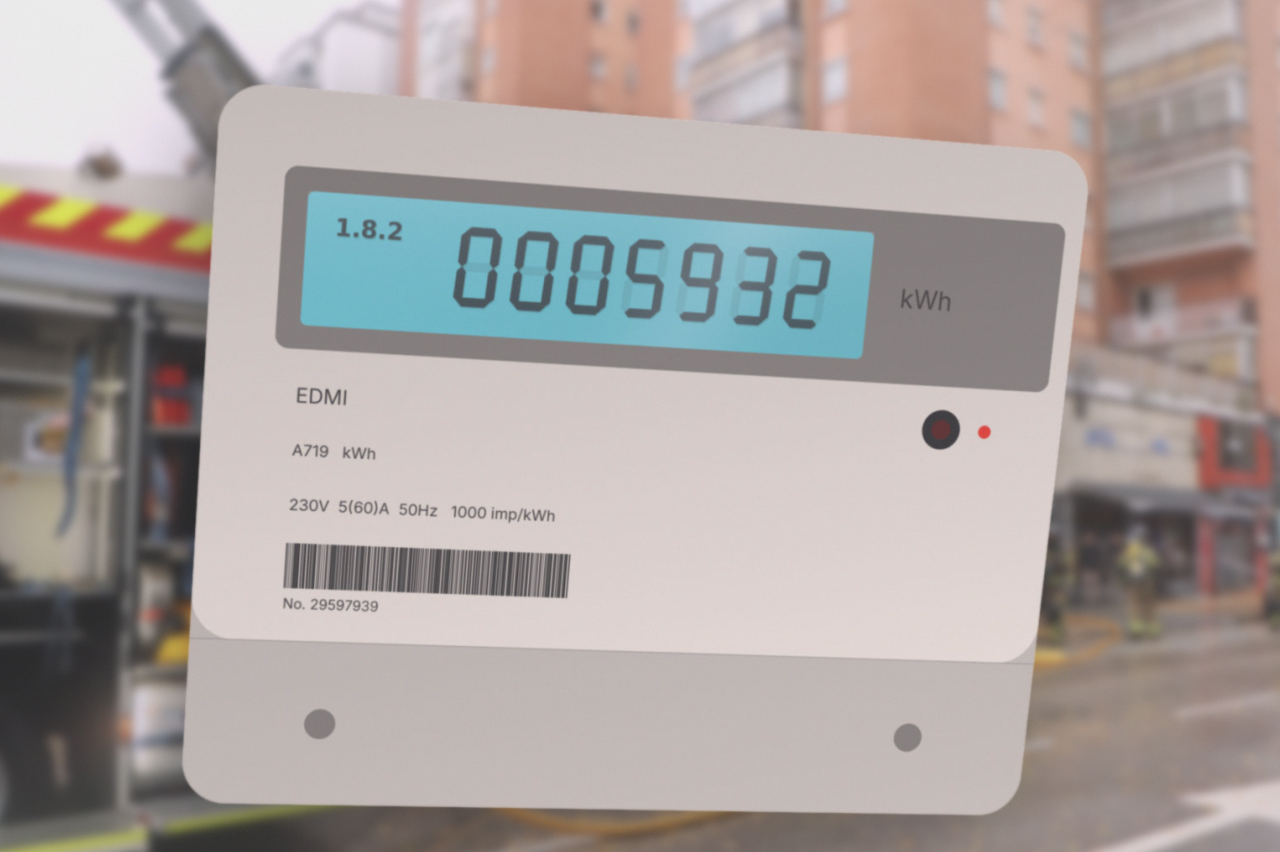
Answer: 5932 kWh
